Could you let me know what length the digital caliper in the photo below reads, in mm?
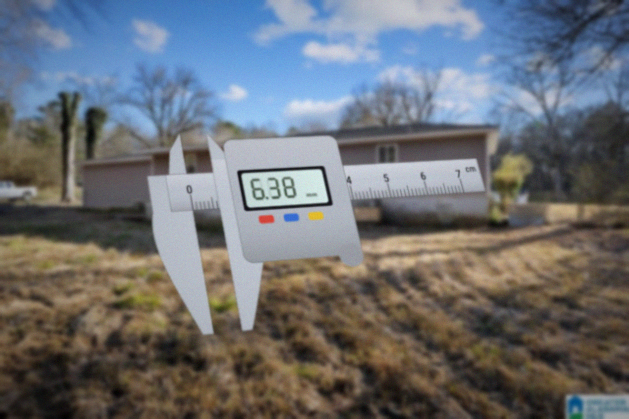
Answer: 6.38 mm
